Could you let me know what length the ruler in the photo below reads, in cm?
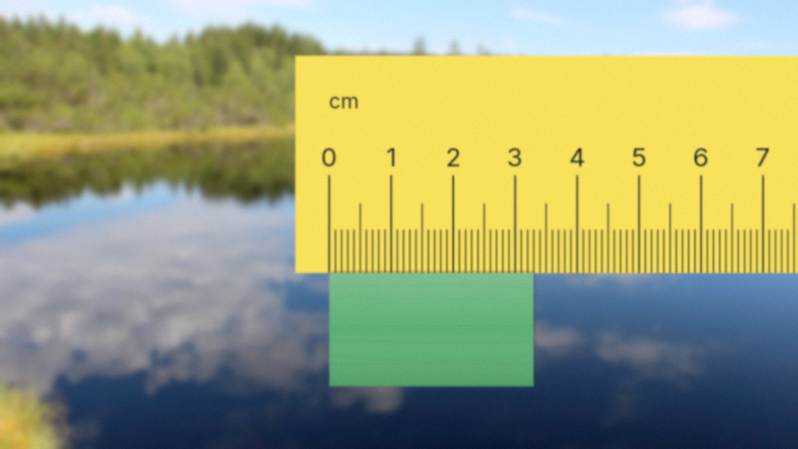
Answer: 3.3 cm
